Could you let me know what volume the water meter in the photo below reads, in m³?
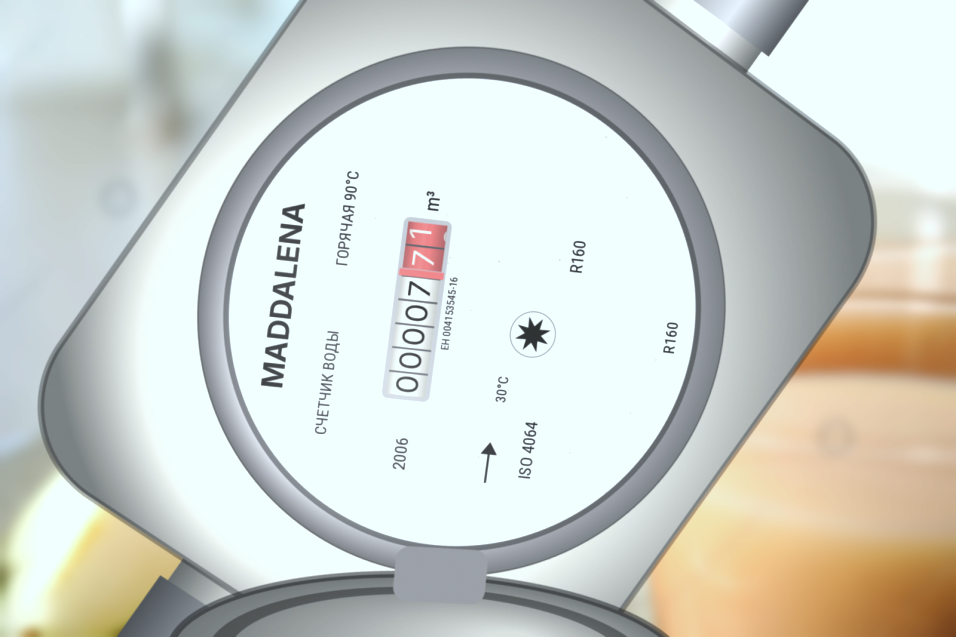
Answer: 7.71 m³
